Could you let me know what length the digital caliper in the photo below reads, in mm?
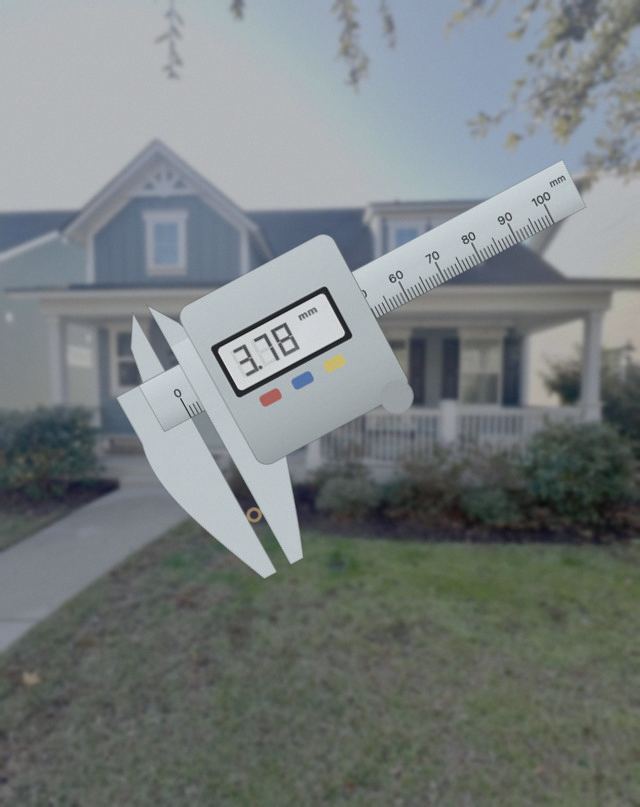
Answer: 3.78 mm
